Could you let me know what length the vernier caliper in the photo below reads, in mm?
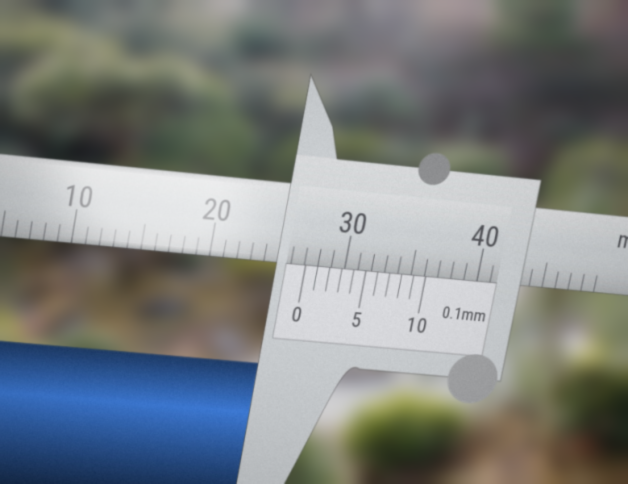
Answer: 27.1 mm
